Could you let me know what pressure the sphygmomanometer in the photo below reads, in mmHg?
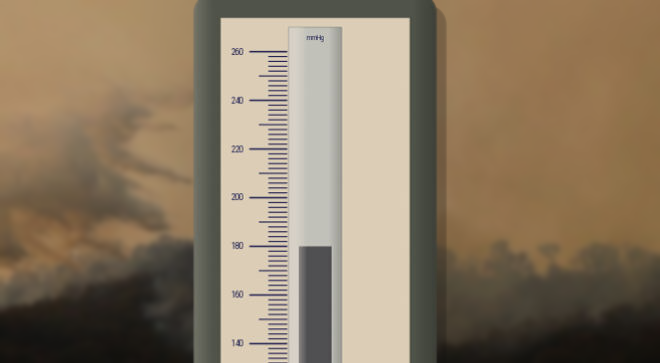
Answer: 180 mmHg
